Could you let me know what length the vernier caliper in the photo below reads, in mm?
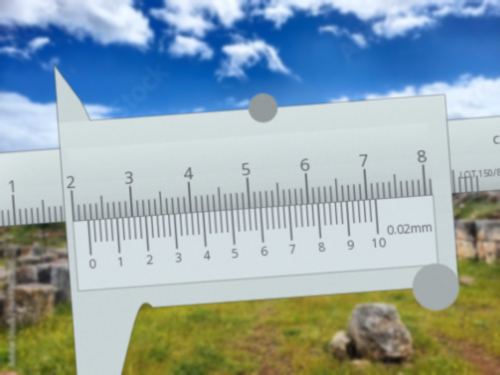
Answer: 22.5 mm
